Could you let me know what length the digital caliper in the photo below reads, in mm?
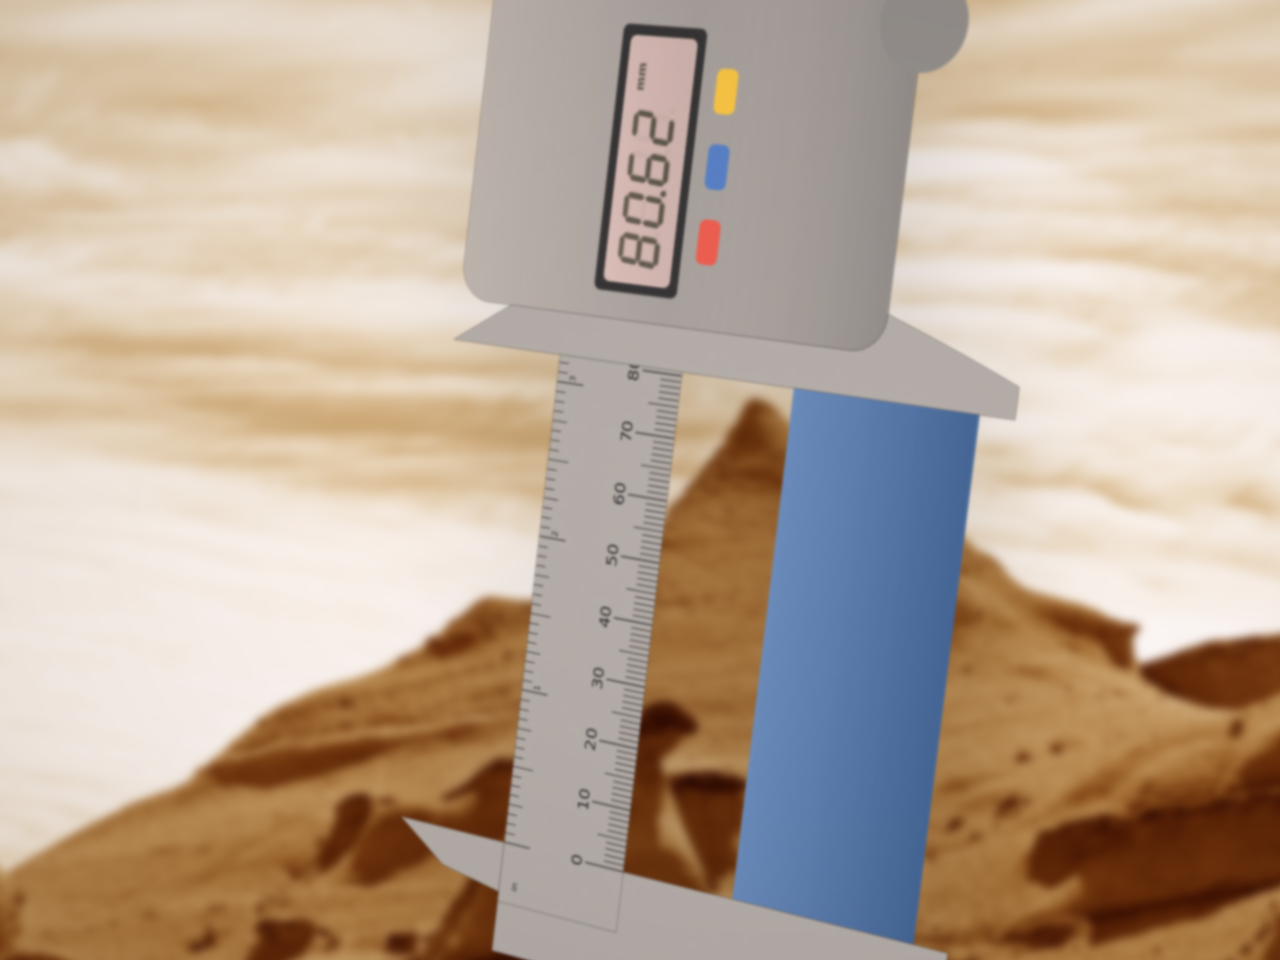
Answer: 80.62 mm
